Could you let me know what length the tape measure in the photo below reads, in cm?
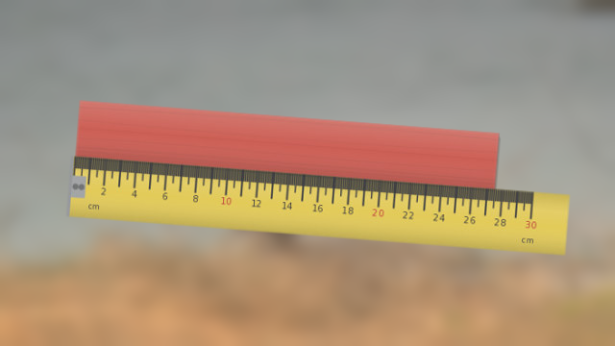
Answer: 27.5 cm
